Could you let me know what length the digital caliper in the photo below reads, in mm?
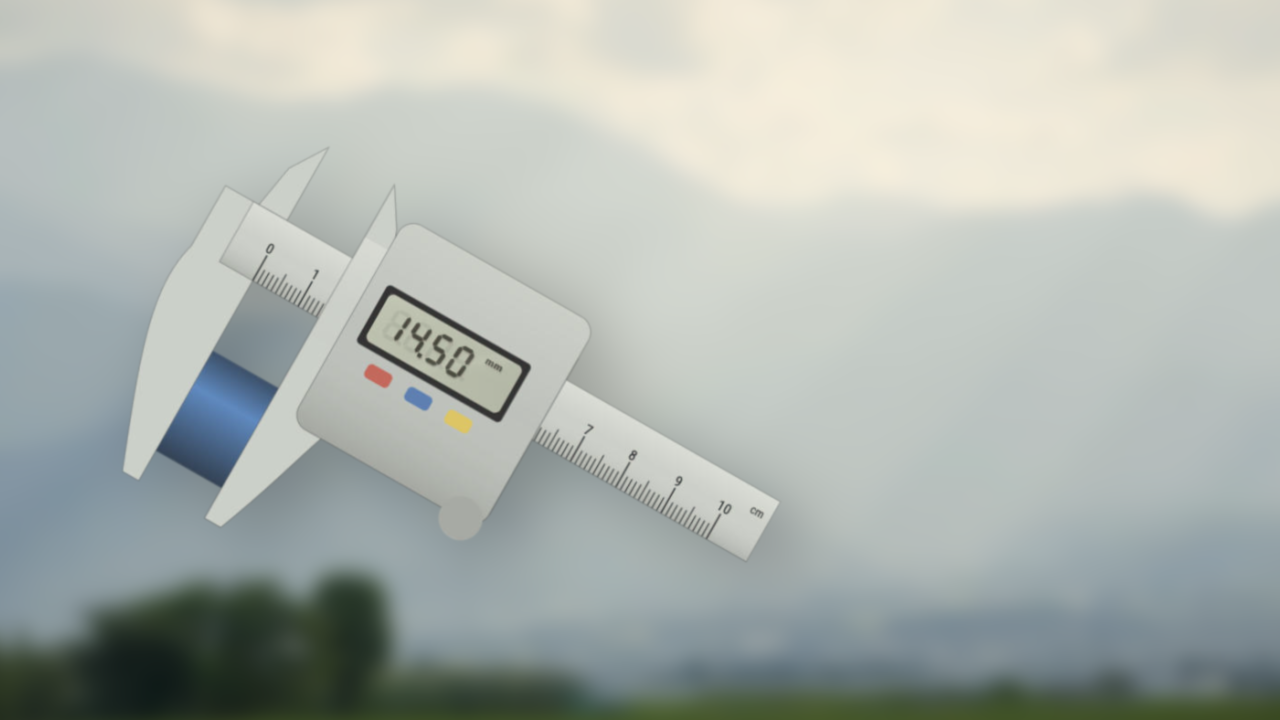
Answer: 14.50 mm
